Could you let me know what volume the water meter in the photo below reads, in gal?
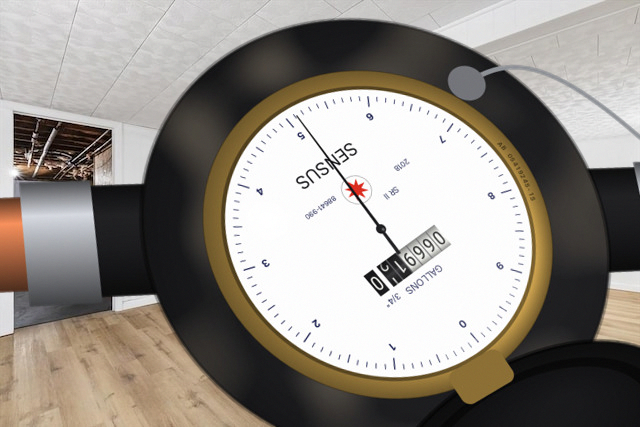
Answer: 669115.1 gal
